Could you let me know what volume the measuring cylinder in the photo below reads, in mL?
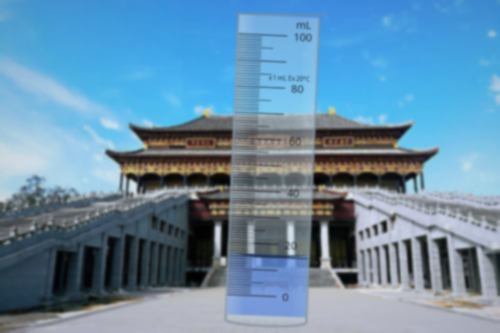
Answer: 15 mL
